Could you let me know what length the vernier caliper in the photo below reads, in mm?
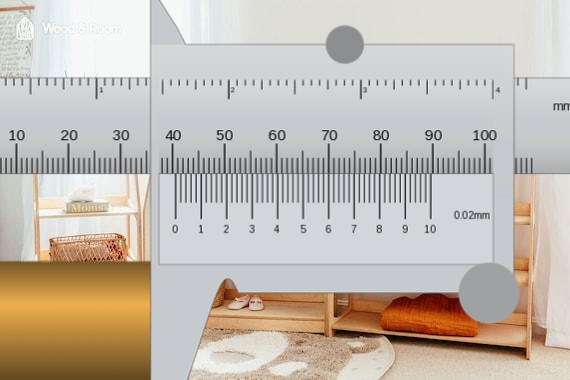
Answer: 40.6 mm
